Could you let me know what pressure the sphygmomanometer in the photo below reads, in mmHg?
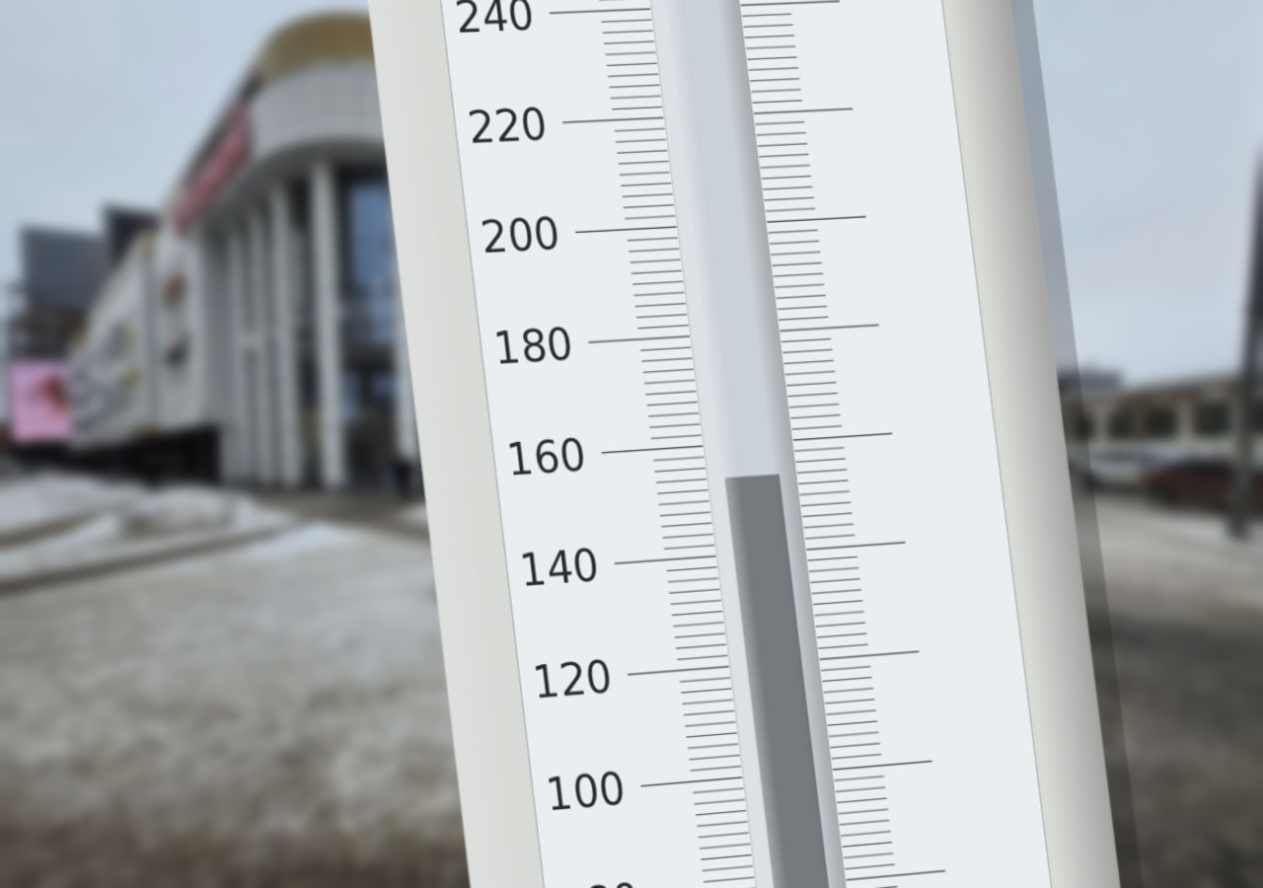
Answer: 154 mmHg
